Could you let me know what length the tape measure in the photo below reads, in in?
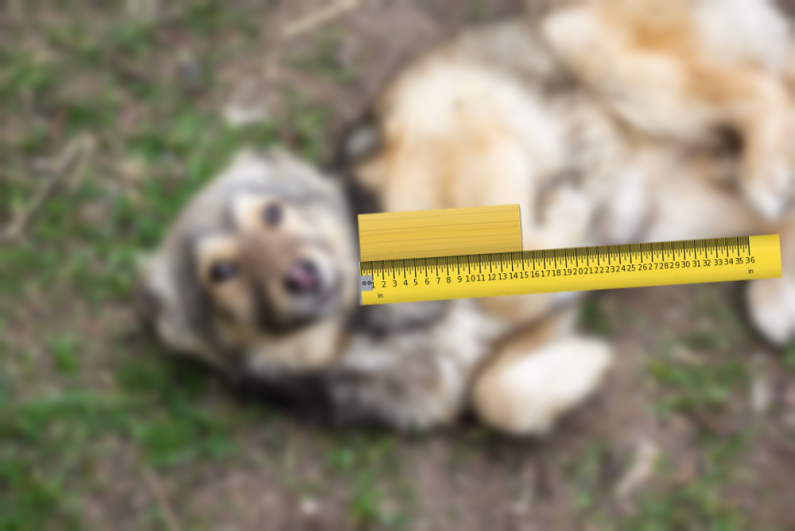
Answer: 15 in
